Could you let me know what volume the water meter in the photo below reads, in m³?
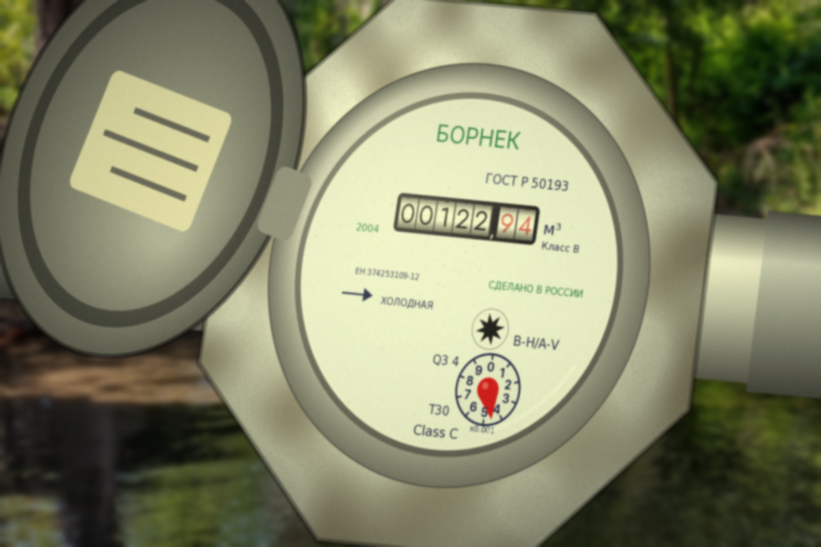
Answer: 122.944 m³
